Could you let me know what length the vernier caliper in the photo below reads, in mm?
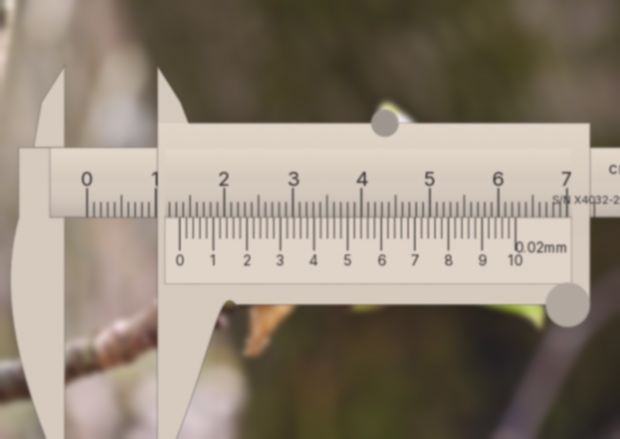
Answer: 13.5 mm
